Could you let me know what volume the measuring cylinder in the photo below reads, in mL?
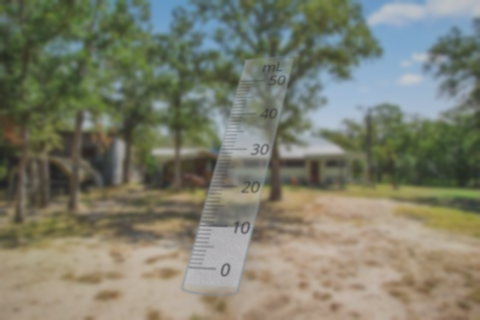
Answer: 10 mL
